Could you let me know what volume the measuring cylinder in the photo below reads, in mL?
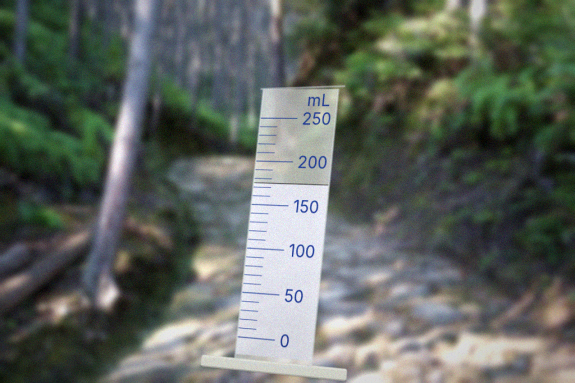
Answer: 175 mL
